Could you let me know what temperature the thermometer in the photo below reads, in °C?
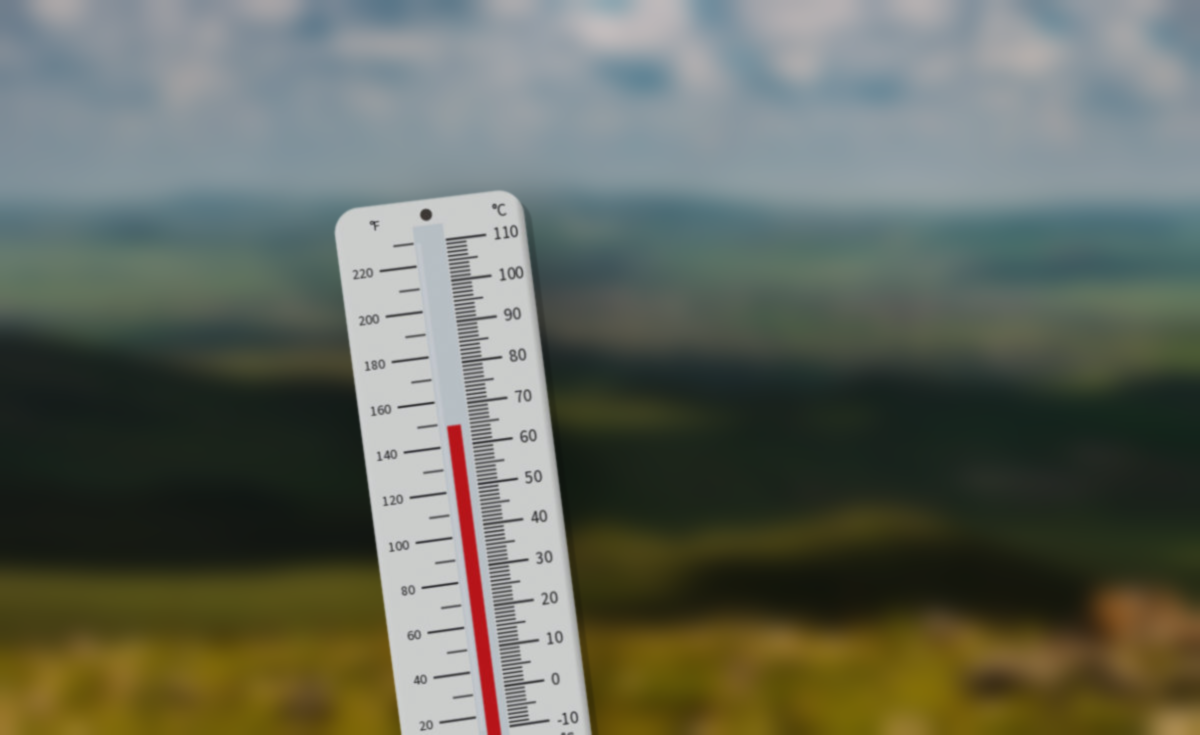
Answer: 65 °C
